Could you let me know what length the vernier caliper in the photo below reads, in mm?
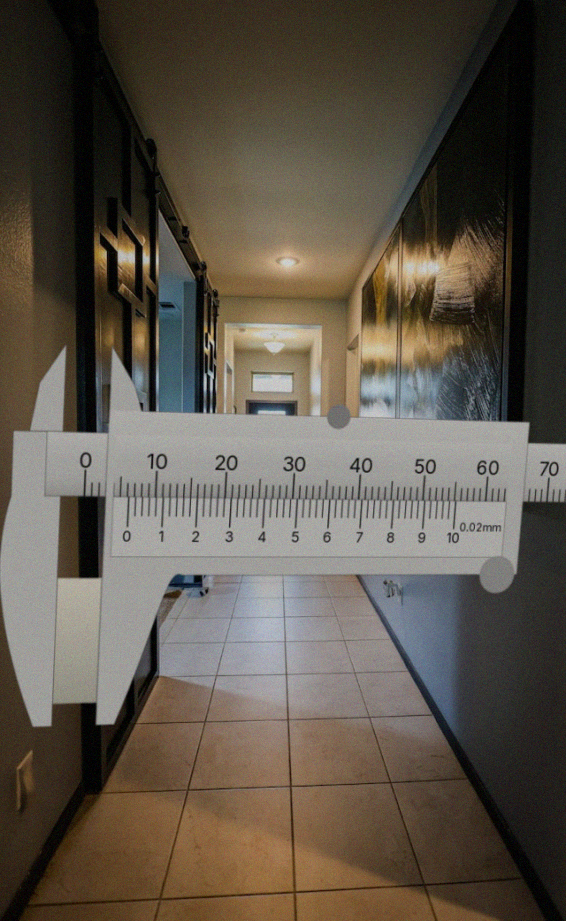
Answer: 6.2 mm
